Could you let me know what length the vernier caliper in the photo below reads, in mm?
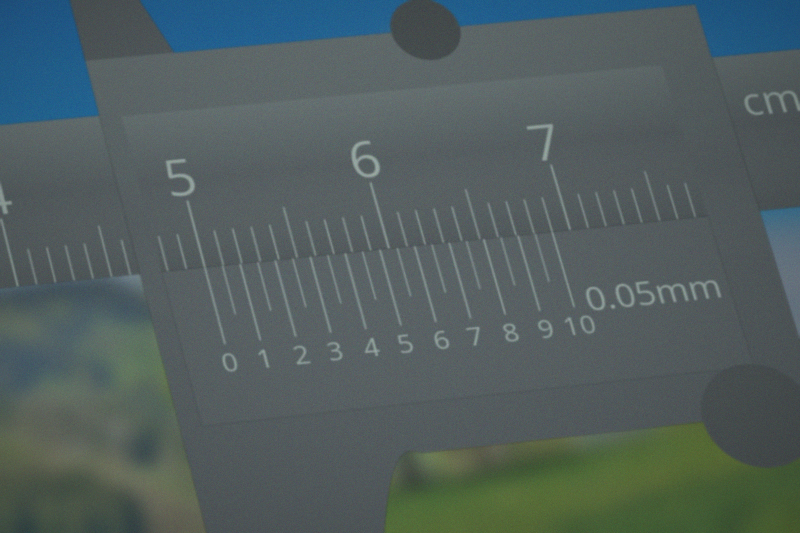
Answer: 50.0 mm
